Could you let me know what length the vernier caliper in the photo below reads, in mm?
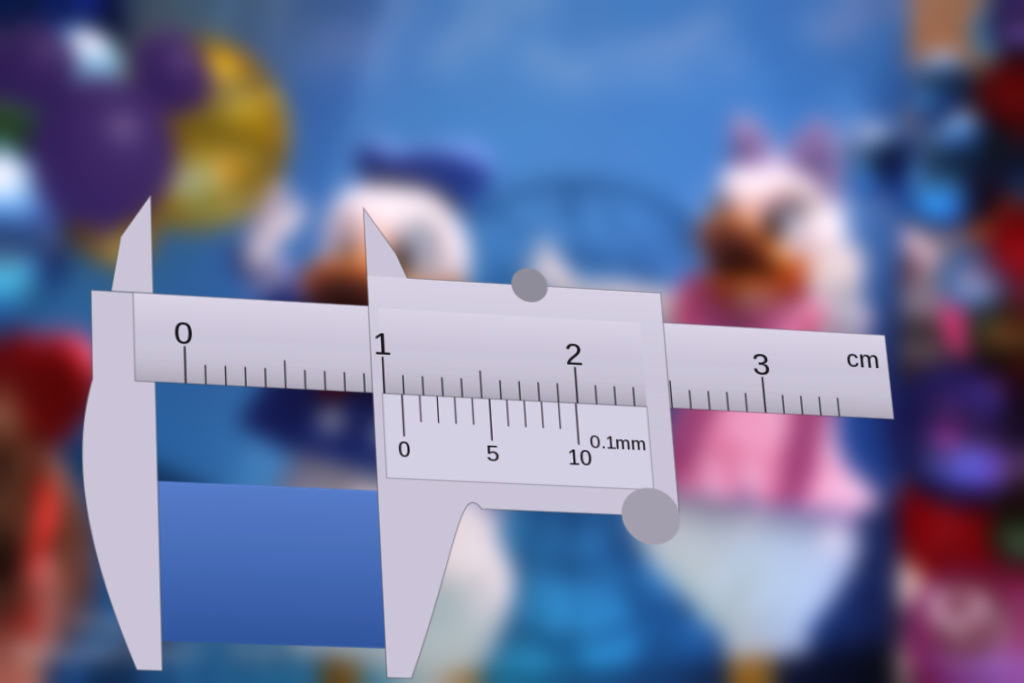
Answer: 10.9 mm
